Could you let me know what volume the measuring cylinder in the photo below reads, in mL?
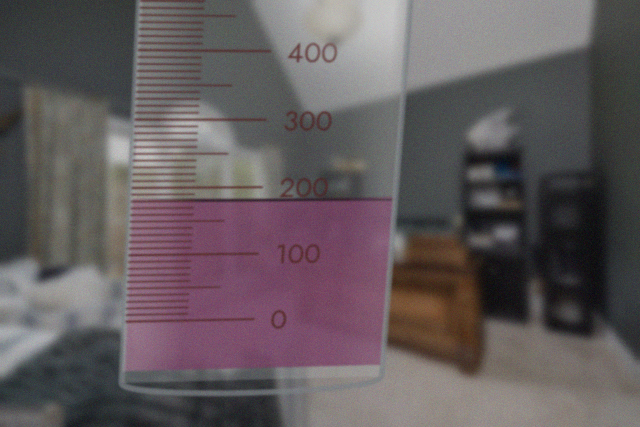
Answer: 180 mL
